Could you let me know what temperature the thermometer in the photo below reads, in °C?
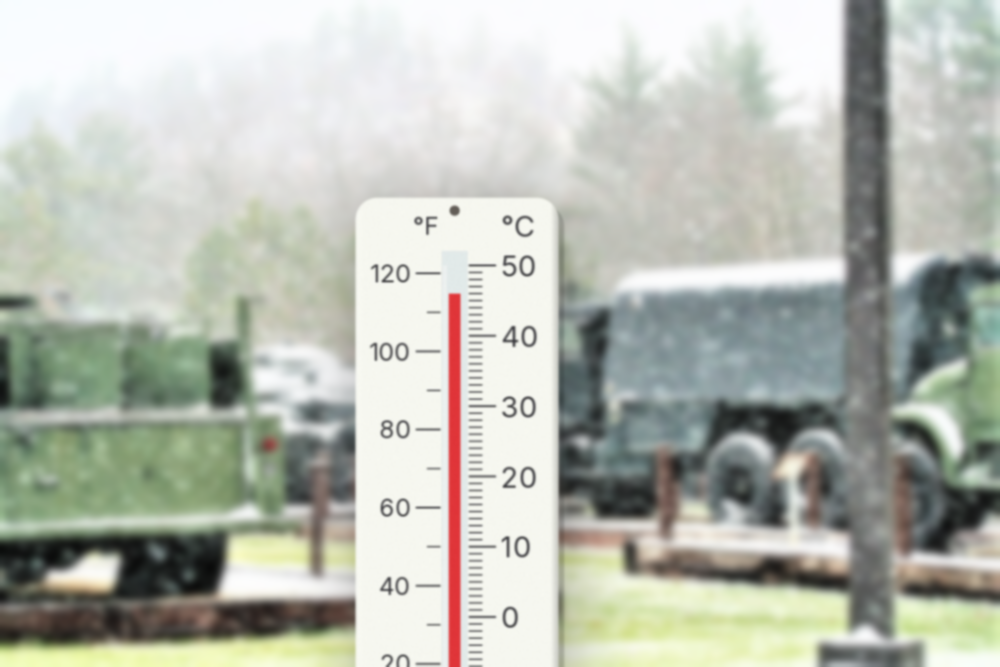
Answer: 46 °C
